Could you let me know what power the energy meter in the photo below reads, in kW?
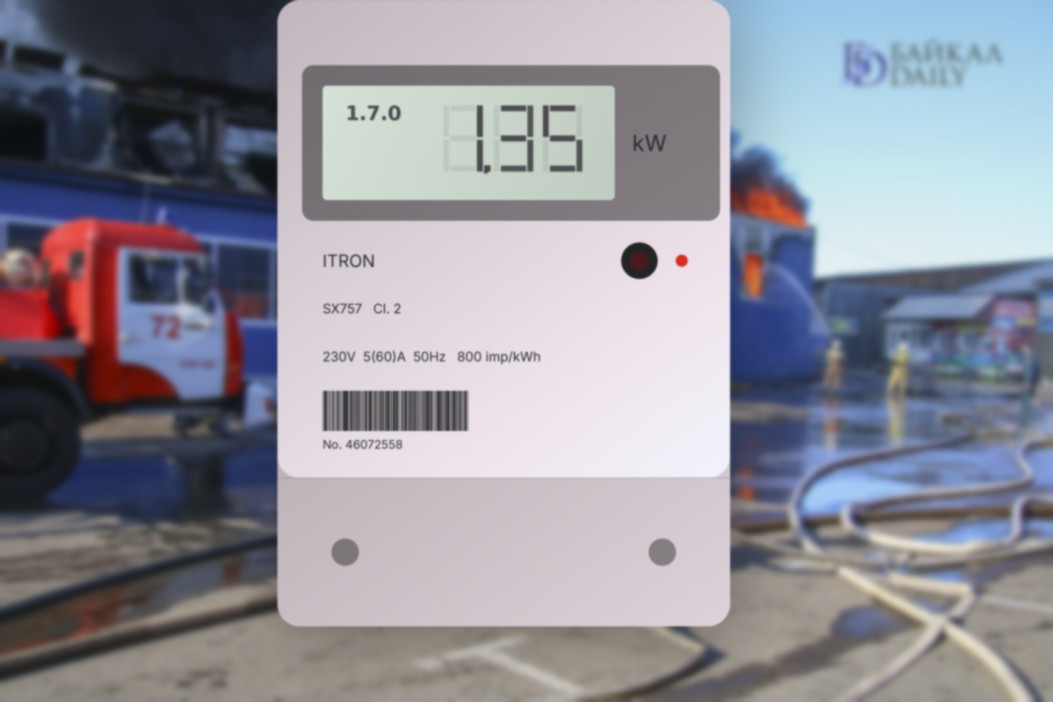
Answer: 1.35 kW
